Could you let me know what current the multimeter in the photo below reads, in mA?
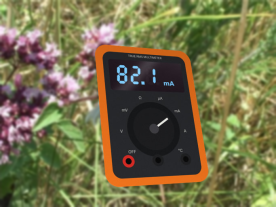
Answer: 82.1 mA
